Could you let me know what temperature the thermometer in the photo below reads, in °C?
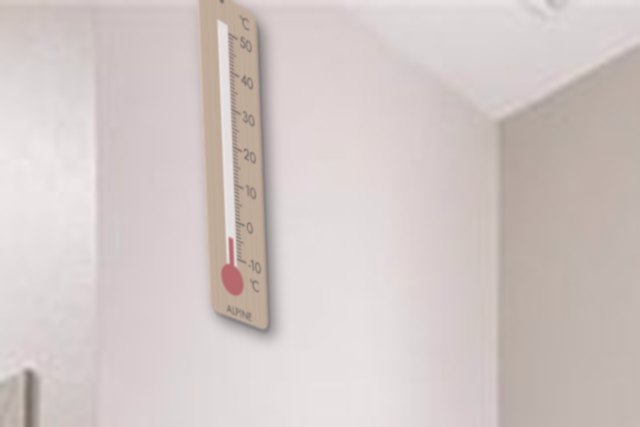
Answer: -5 °C
